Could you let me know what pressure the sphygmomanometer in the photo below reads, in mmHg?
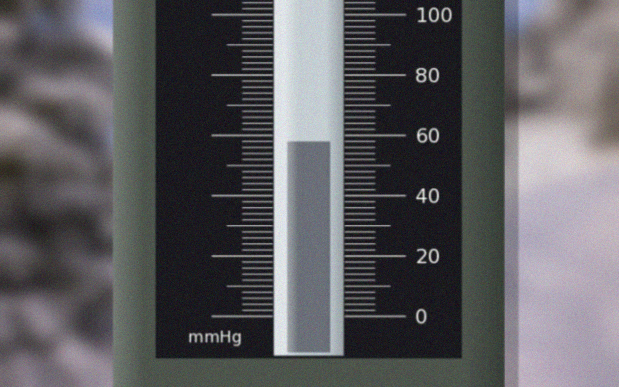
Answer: 58 mmHg
